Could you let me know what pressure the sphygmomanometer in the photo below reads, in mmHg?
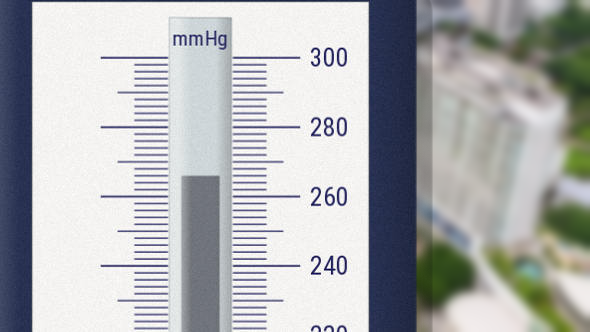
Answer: 266 mmHg
